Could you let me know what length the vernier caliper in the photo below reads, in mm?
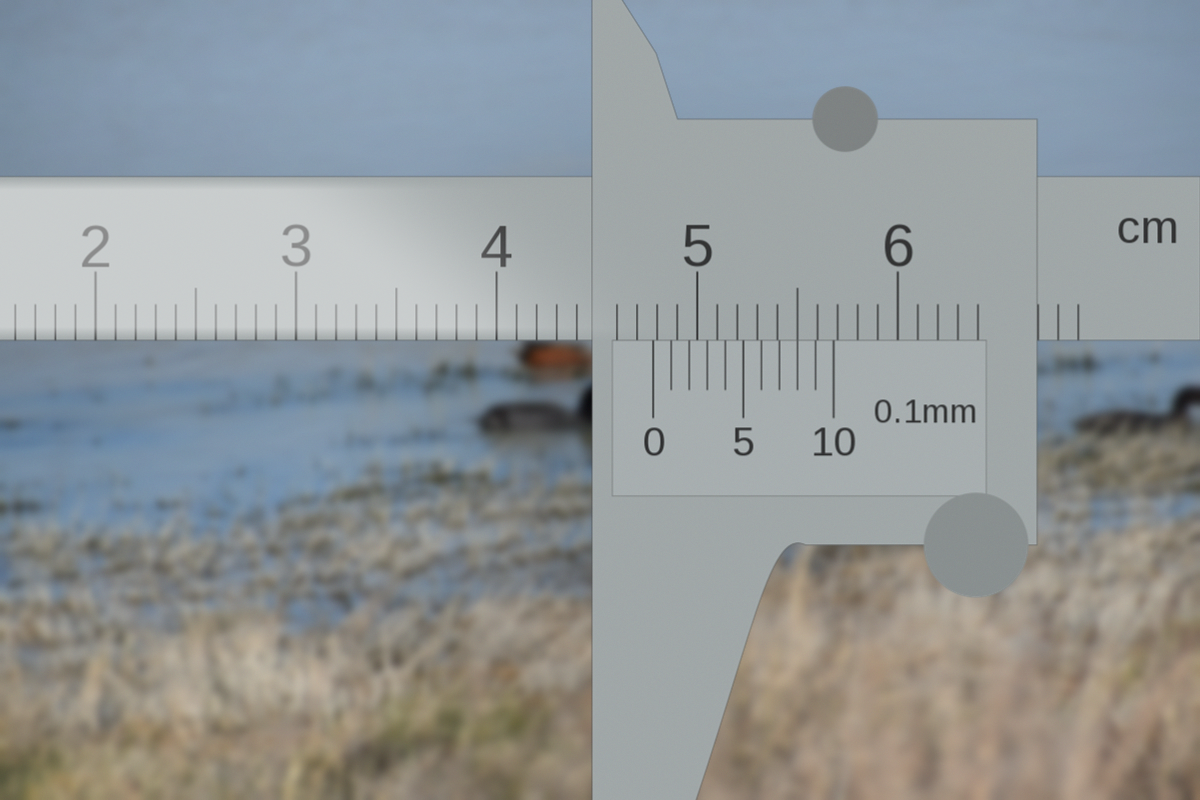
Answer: 47.8 mm
